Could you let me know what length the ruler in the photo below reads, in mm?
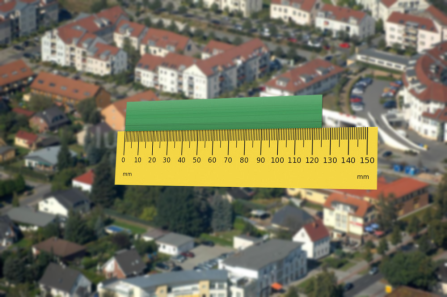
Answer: 125 mm
